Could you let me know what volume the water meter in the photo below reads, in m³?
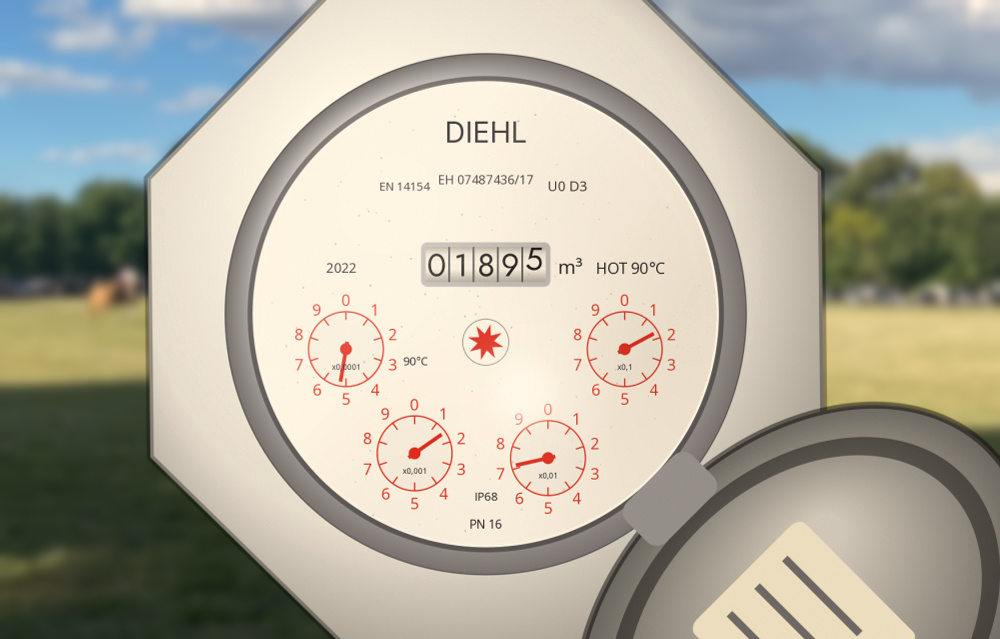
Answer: 1895.1715 m³
